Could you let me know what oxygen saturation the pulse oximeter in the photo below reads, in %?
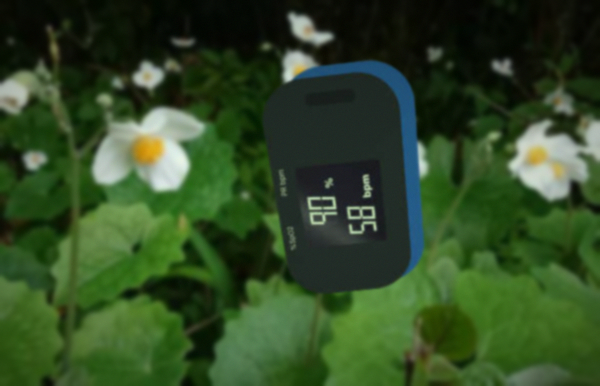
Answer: 90 %
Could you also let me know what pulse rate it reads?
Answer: 58 bpm
